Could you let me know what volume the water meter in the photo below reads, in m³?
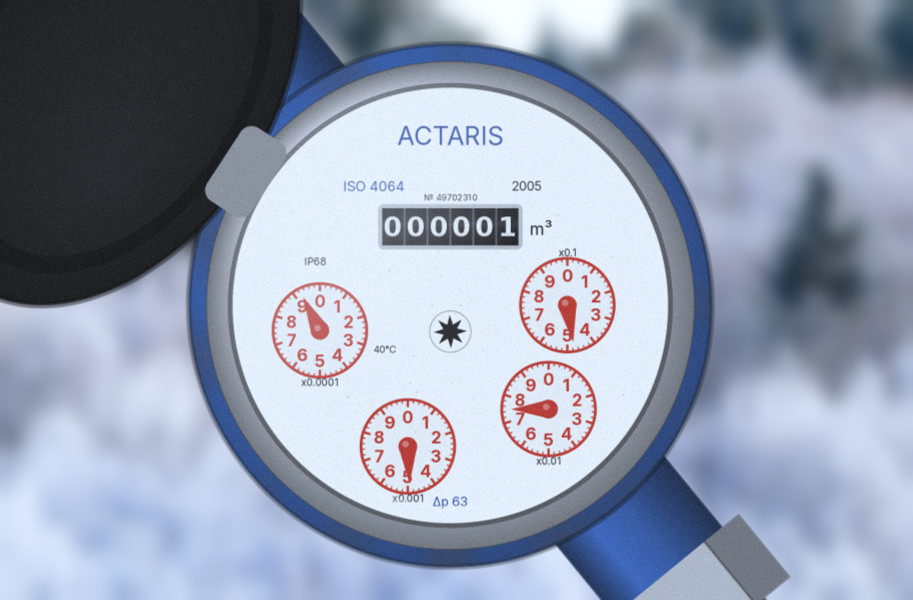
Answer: 1.4749 m³
